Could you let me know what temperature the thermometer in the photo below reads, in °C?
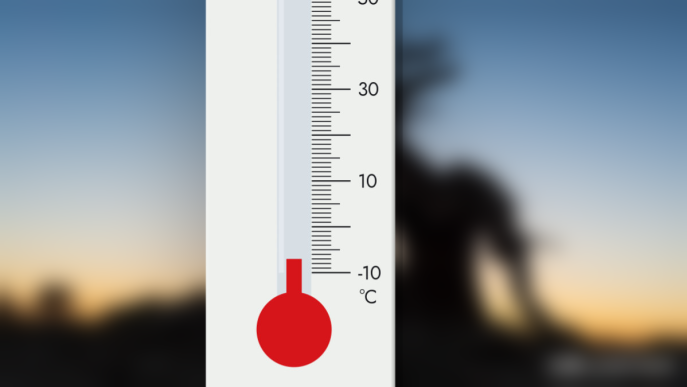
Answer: -7 °C
